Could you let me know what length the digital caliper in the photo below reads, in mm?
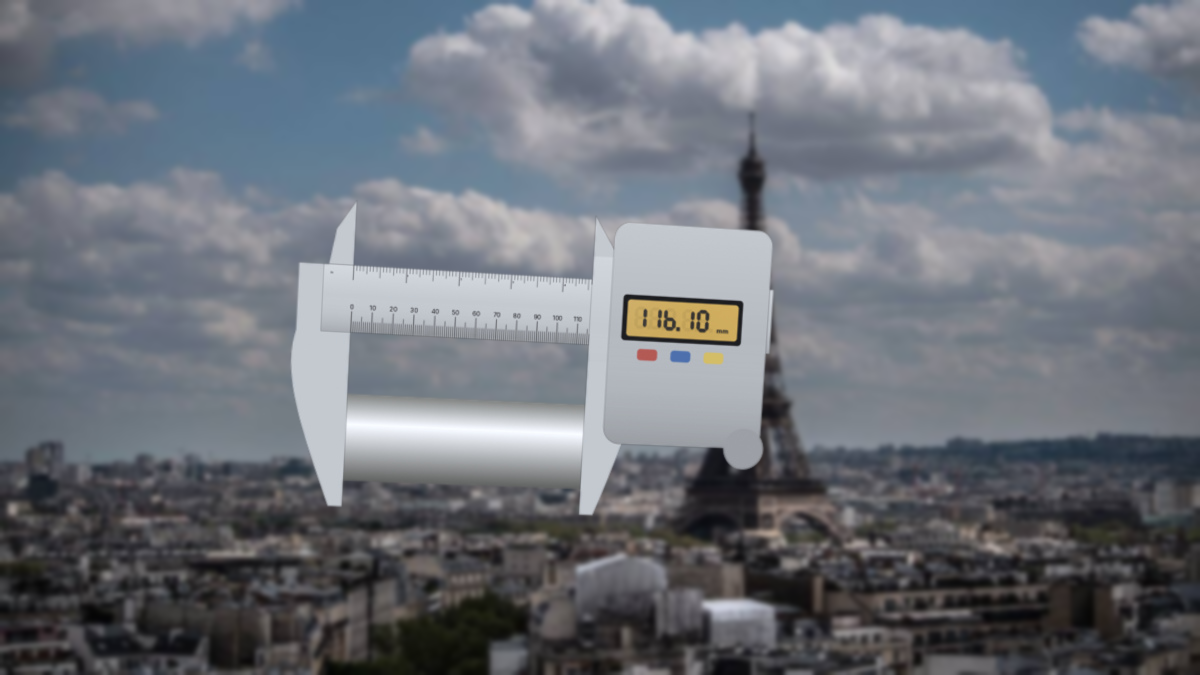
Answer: 116.10 mm
